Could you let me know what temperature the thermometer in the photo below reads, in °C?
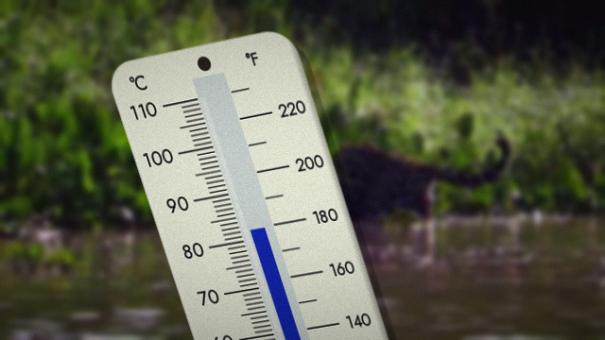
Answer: 82 °C
